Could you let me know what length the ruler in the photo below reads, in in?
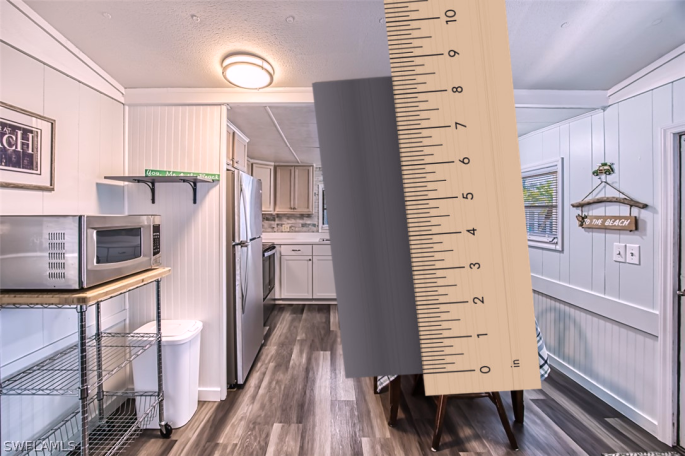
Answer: 8.5 in
